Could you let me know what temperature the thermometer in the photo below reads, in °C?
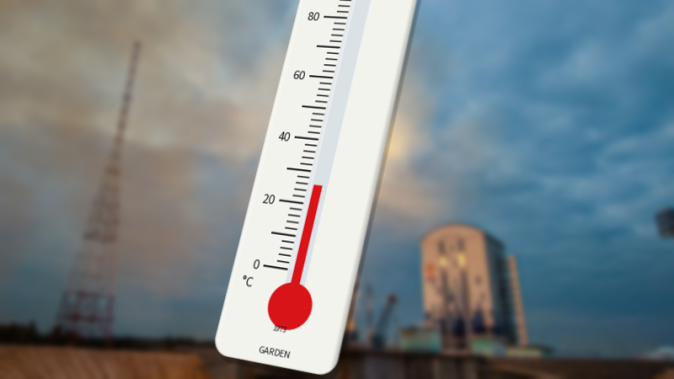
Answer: 26 °C
